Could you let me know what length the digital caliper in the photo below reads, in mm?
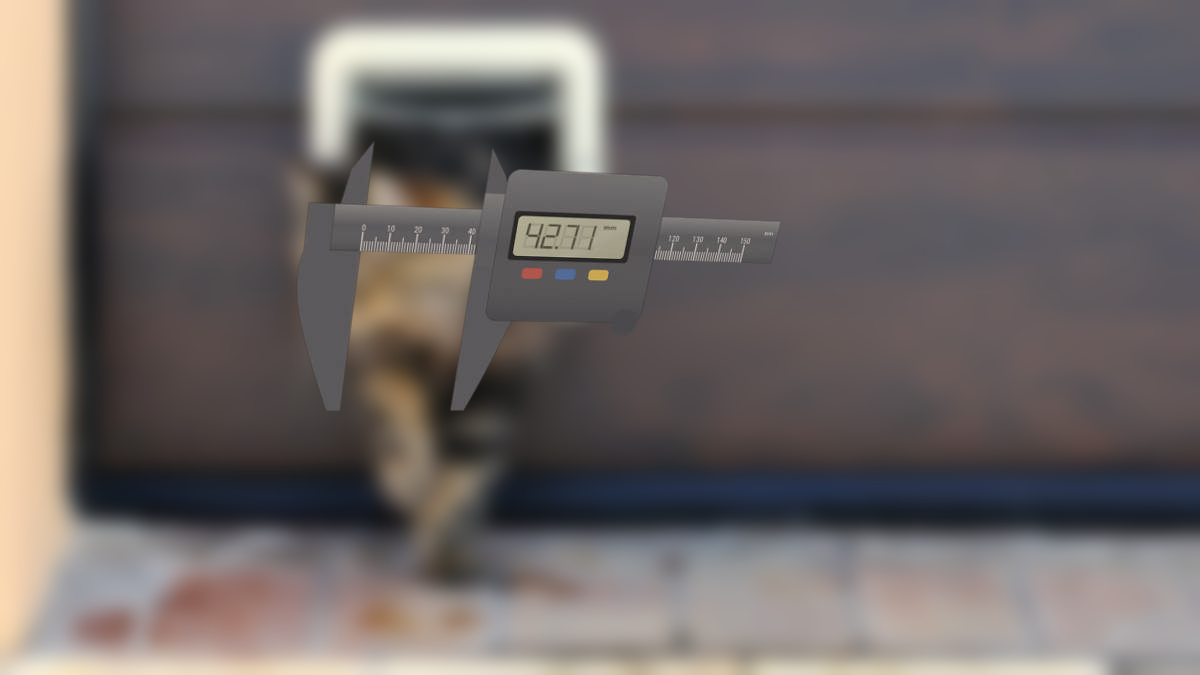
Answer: 42.71 mm
